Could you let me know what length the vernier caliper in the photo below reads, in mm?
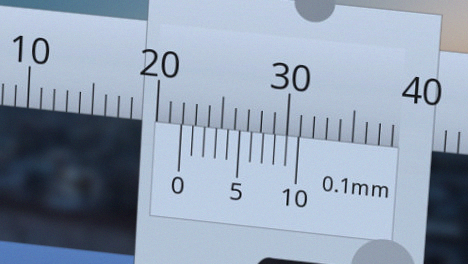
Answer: 21.9 mm
